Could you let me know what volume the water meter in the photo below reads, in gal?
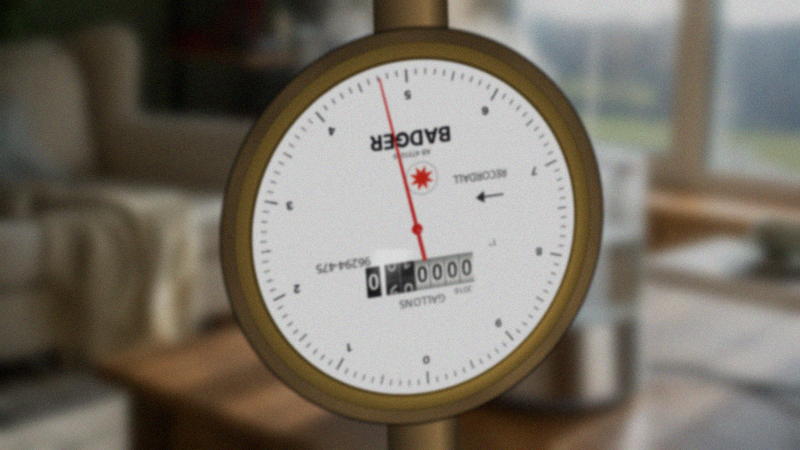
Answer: 94.7 gal
